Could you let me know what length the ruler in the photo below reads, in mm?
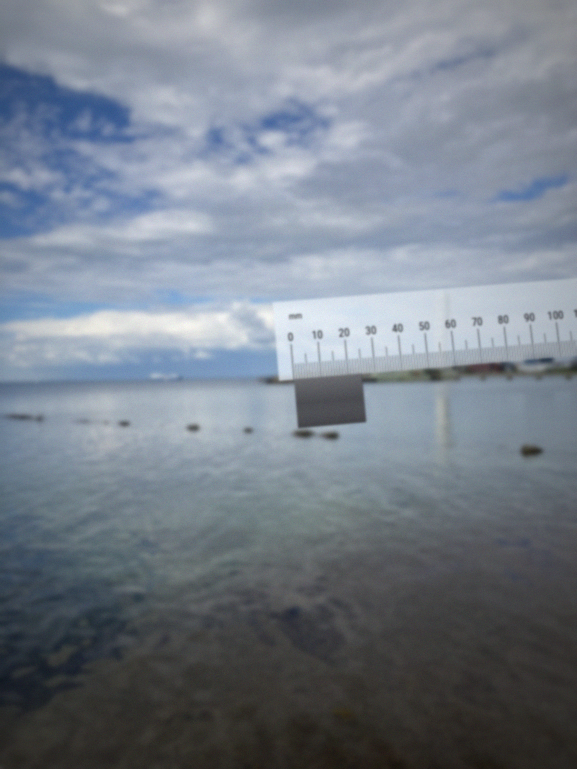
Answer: 25 mm
